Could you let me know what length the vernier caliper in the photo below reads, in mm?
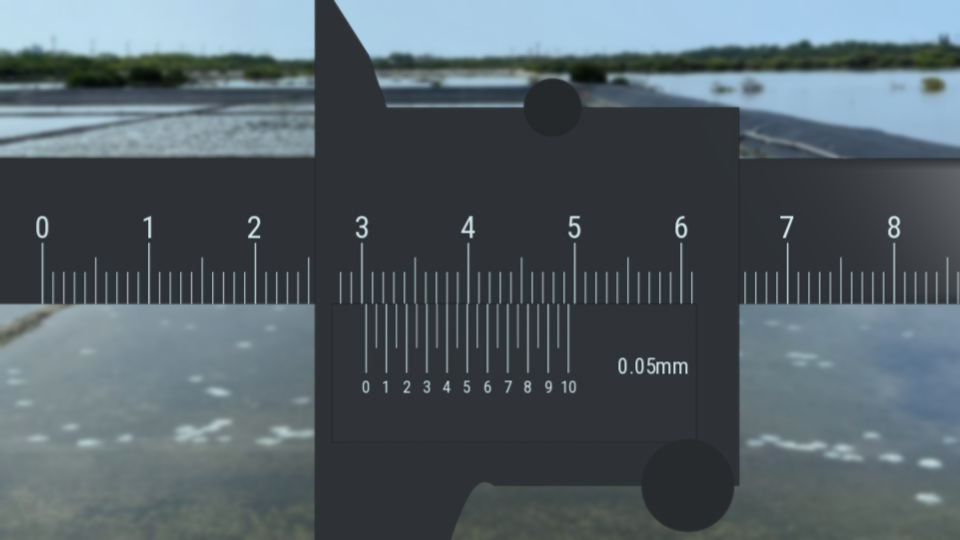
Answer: 30.4 mm
